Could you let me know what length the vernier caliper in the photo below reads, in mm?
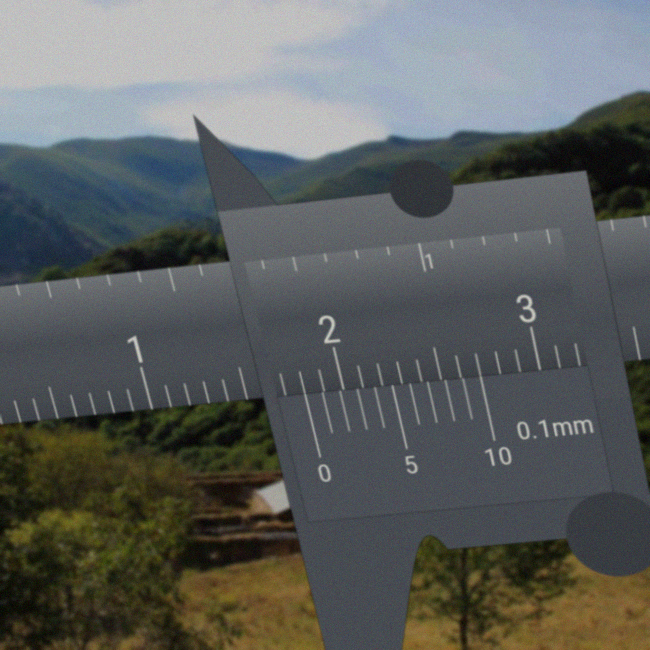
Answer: 18.0 mm
